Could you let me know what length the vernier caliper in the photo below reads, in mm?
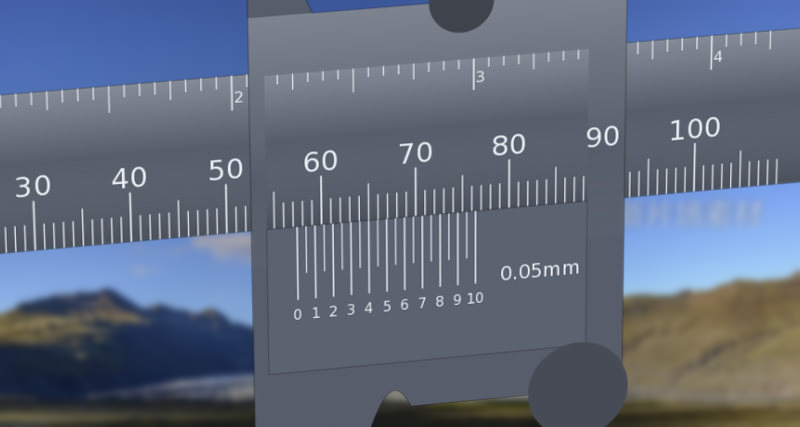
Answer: 57.4 mm
